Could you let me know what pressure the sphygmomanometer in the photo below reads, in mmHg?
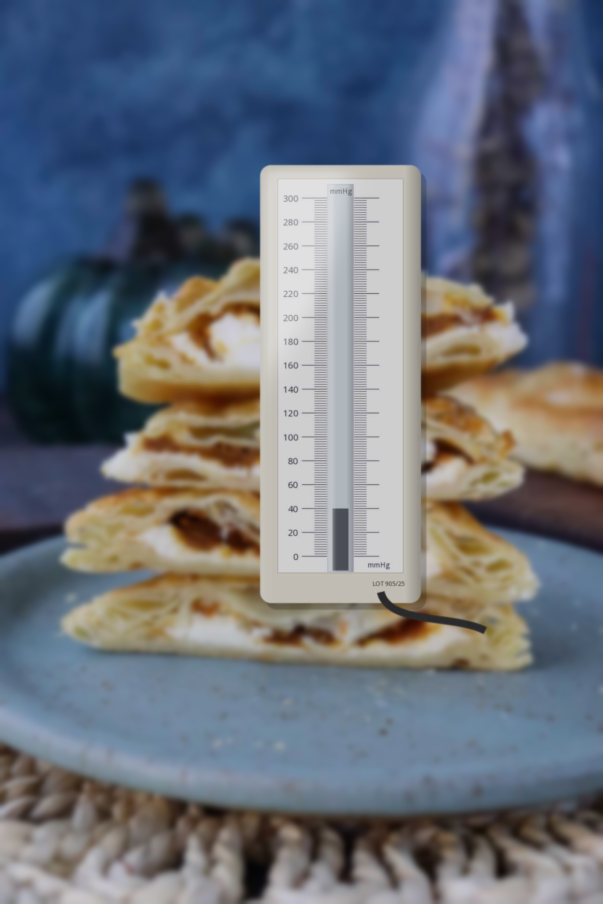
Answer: 40 mmHg
